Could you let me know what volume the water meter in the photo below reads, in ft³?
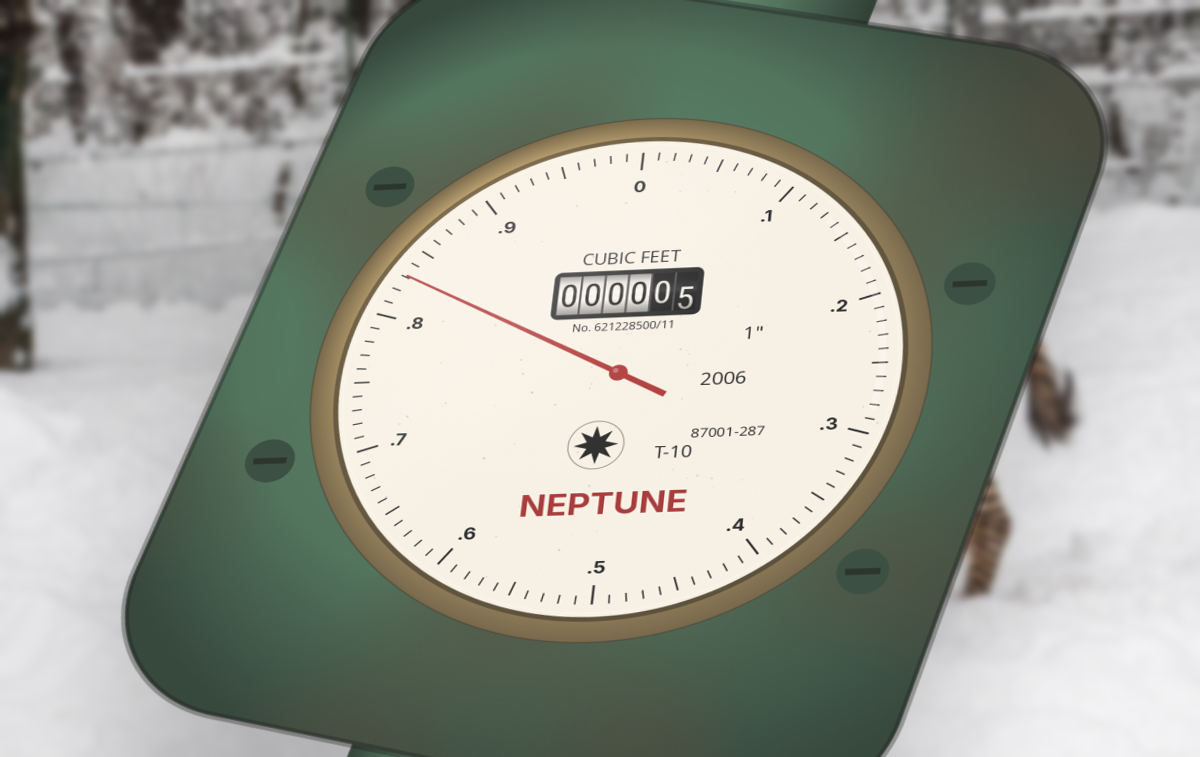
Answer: 4.83 ft³
